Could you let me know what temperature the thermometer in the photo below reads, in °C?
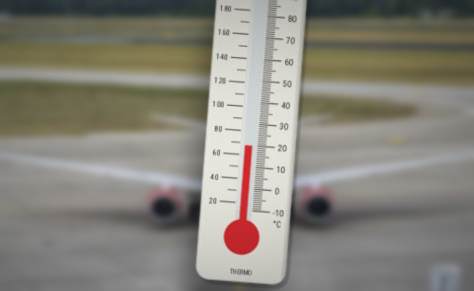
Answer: 20 °C
